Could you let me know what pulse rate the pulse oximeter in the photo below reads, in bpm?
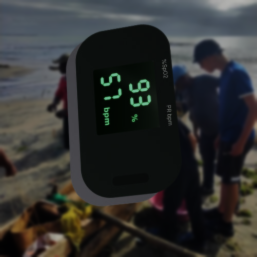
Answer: 57 bpm
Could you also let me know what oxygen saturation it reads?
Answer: 93 %
